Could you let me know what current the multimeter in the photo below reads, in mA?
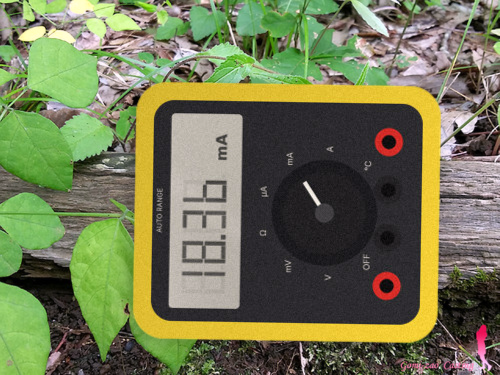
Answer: 18.36 mA
